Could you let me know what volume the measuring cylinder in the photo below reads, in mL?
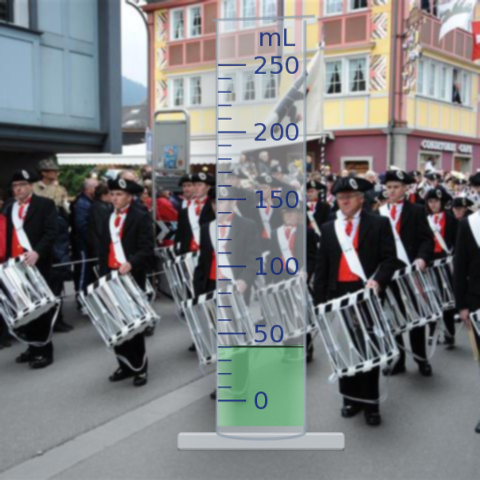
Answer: 40 mL
